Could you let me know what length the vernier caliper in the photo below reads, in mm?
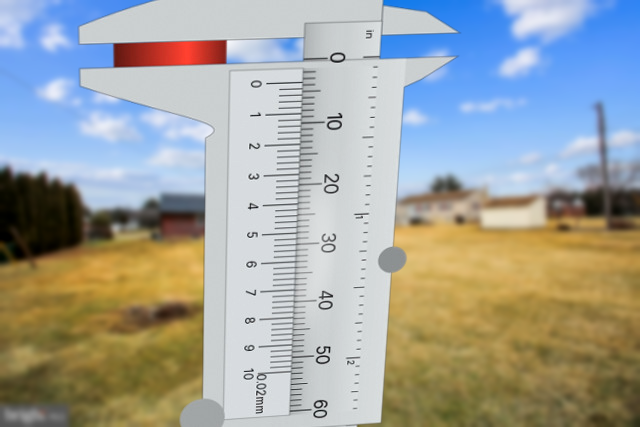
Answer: 3.6 mm
